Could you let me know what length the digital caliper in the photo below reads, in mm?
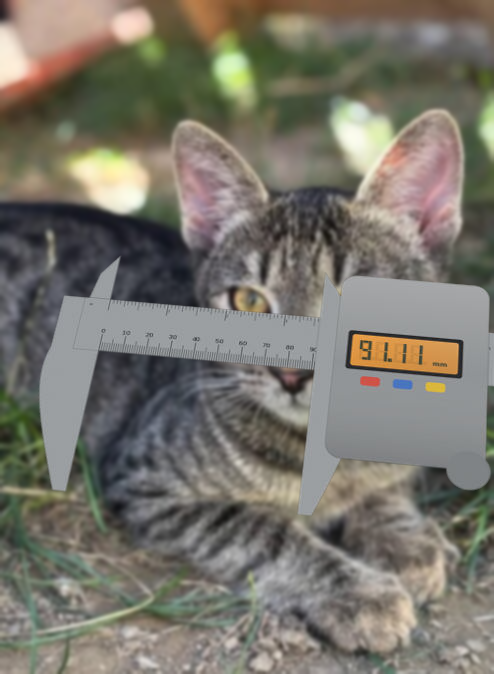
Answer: 91.11 mm
